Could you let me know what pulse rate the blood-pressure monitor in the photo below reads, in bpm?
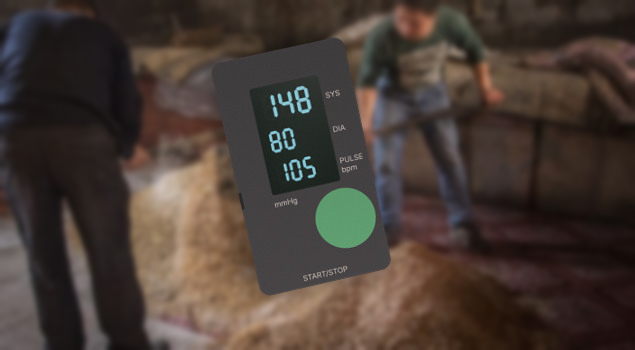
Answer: 105 bpm
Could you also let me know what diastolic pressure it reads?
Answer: 80 mmHg
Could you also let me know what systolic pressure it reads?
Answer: 148 mmHg
